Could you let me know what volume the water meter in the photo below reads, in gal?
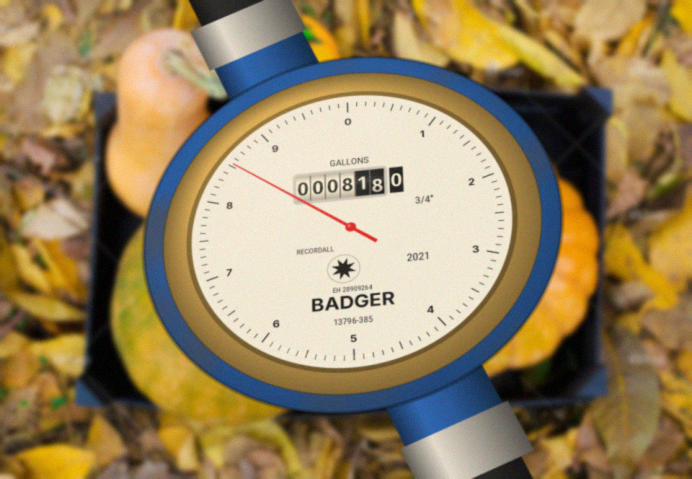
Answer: 8178.5 gal
